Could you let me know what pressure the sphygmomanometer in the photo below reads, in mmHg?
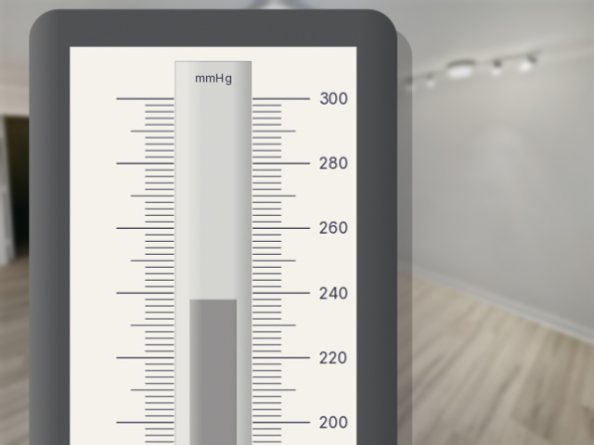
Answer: 238 mmHg
